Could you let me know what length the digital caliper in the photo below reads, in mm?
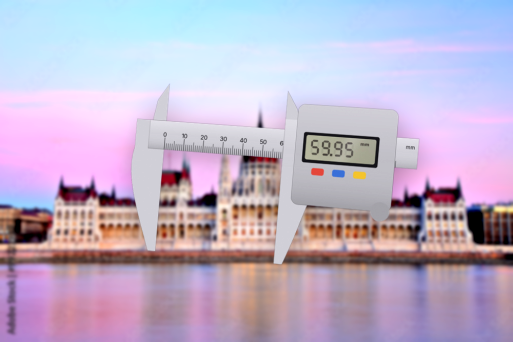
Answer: 59.95 mm
